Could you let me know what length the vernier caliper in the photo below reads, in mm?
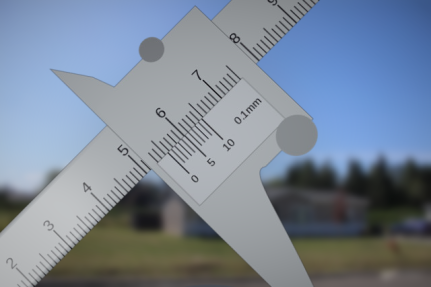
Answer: 55.6 mm
